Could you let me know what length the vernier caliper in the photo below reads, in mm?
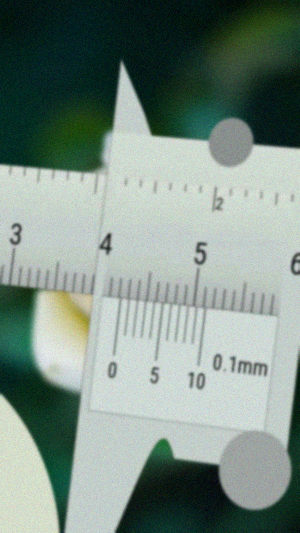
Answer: 42.2 mm
